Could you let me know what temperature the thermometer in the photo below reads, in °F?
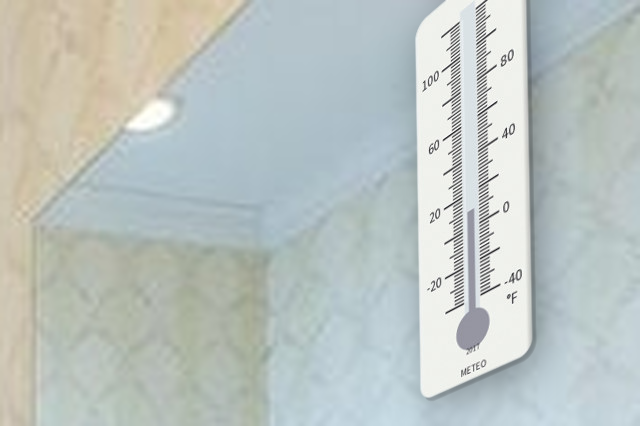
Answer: 10 °F
